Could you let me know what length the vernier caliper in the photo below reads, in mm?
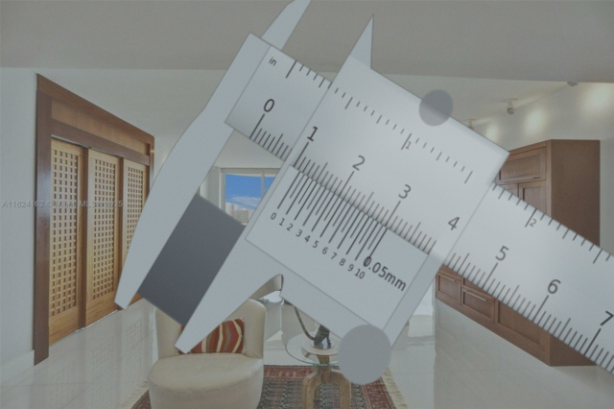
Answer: 11.5 mm
